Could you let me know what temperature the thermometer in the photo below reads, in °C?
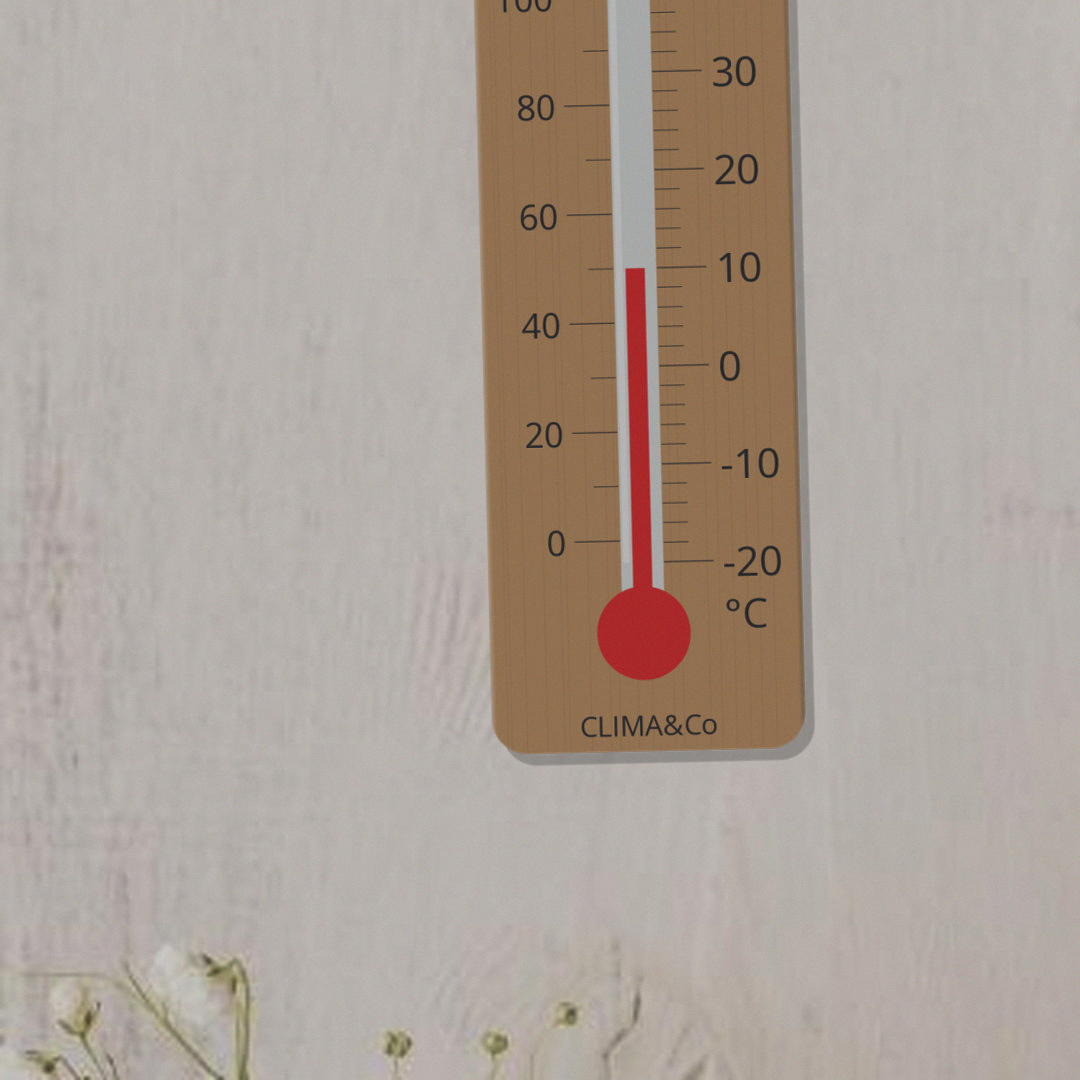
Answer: 10 °C
